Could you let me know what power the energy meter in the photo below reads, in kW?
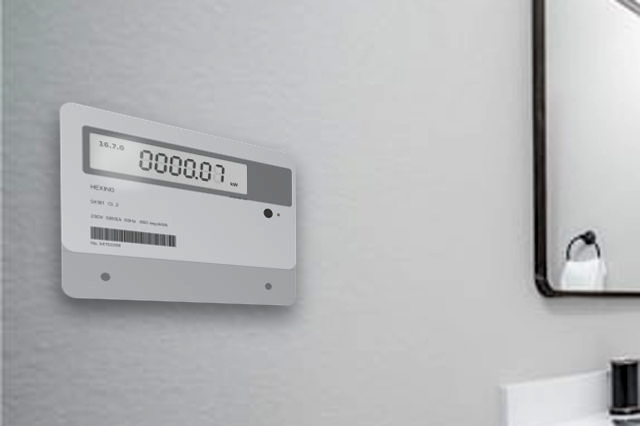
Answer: 0.07 kW
